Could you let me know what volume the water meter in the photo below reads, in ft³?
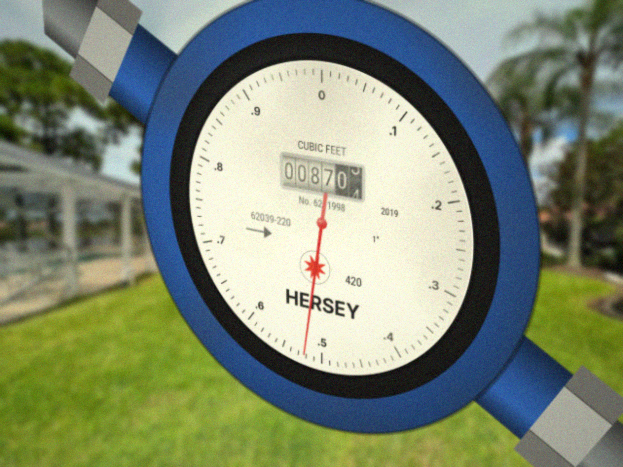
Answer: 8703.52 ft³
